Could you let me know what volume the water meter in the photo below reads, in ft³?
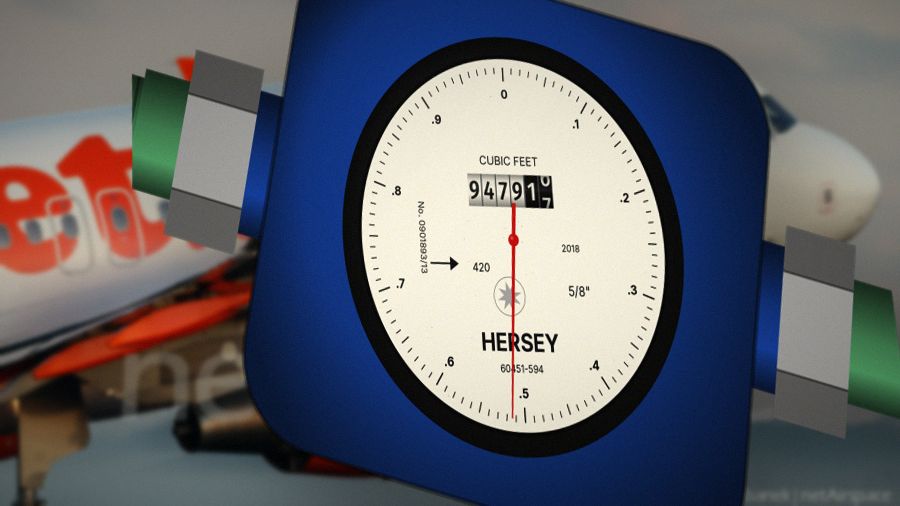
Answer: 947916.51 ft³
